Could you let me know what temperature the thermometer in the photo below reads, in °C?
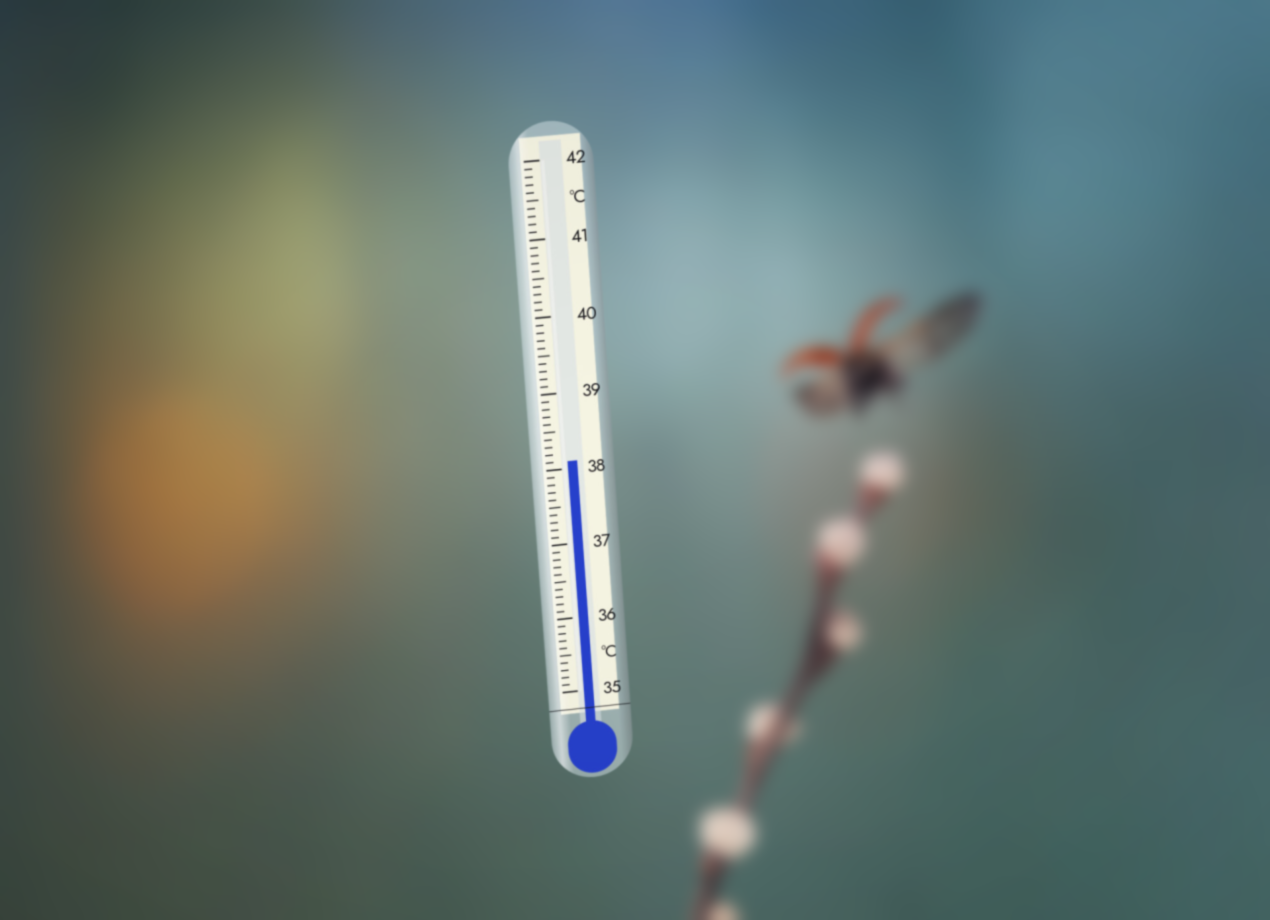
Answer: 38.1 °C
